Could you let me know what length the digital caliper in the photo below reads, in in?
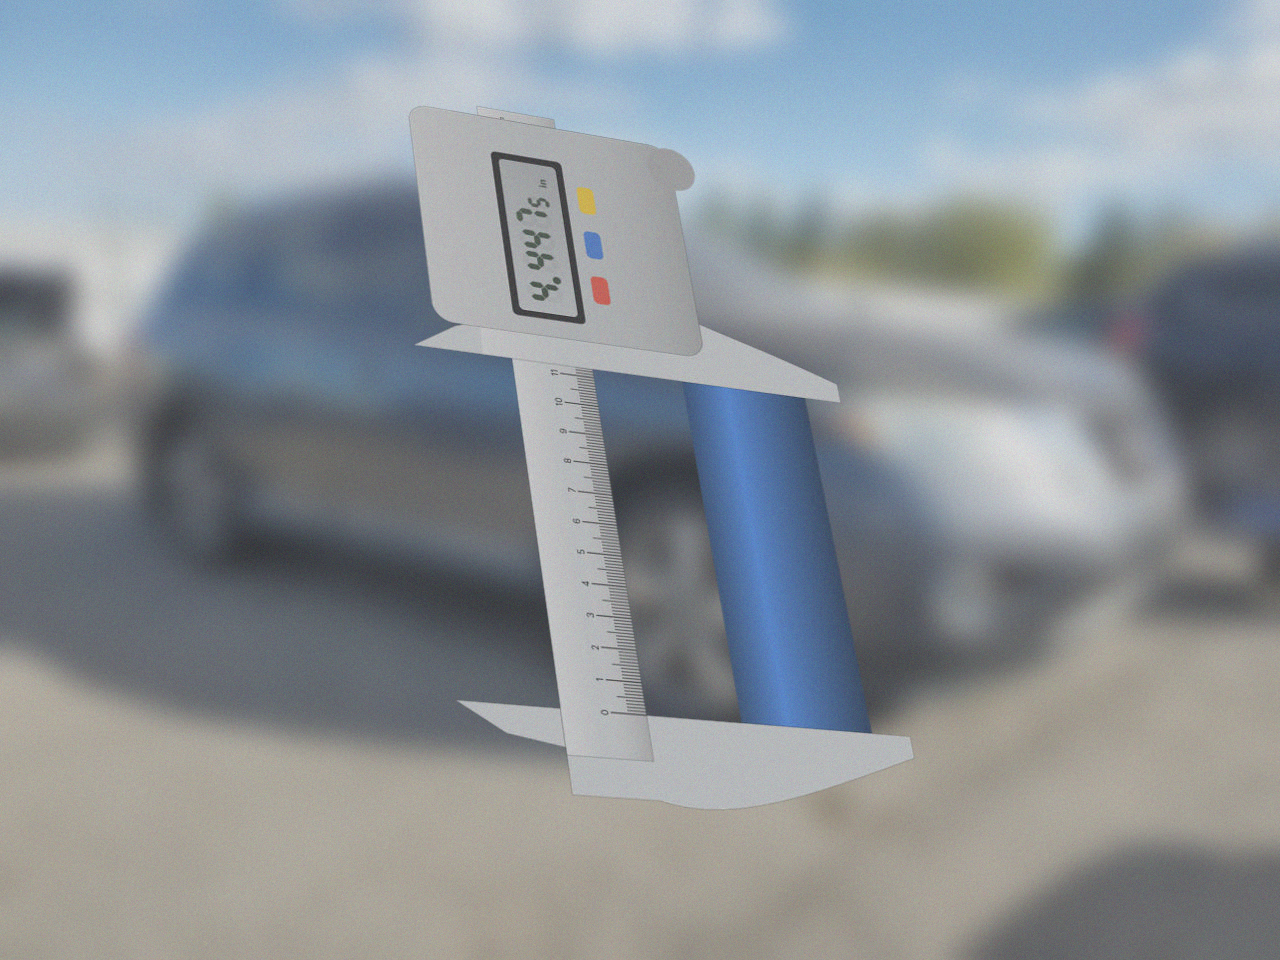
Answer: 4.4475 in
